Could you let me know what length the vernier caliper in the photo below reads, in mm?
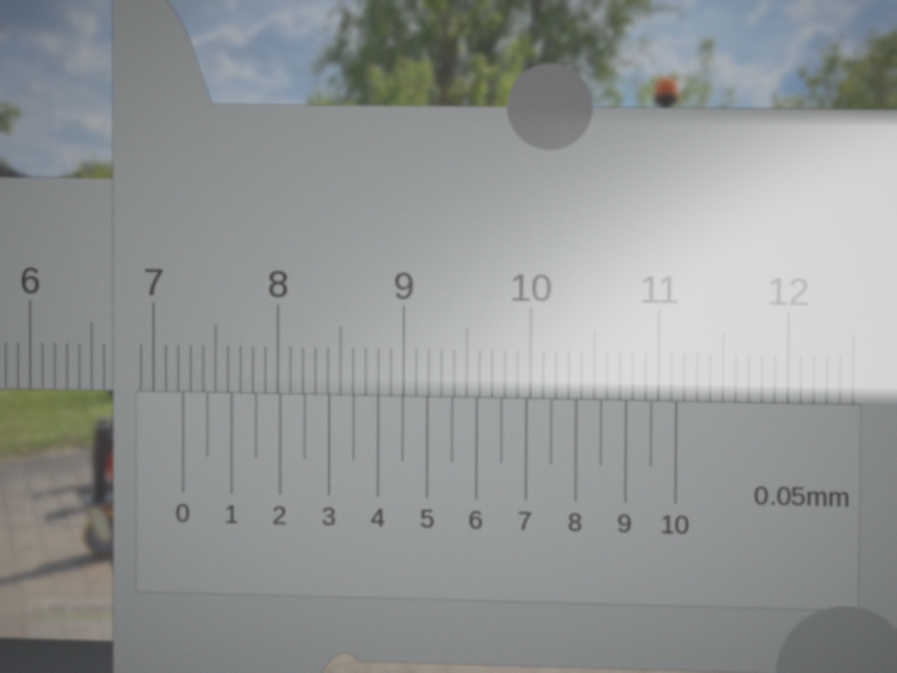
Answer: 72.4 mm
